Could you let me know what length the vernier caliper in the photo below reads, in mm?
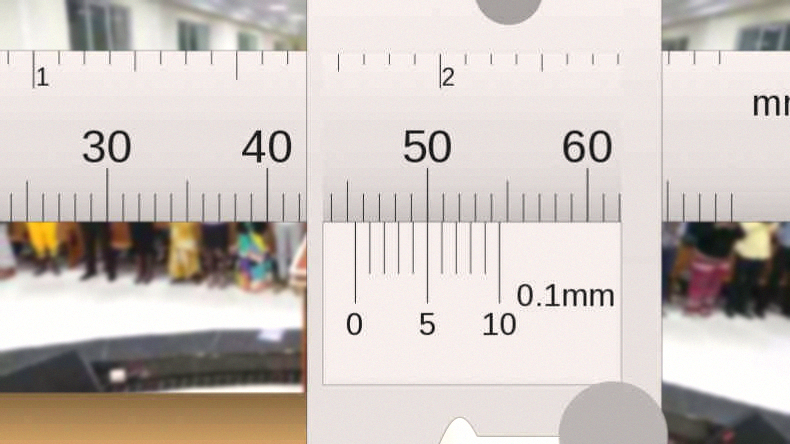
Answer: 45.5 mm
